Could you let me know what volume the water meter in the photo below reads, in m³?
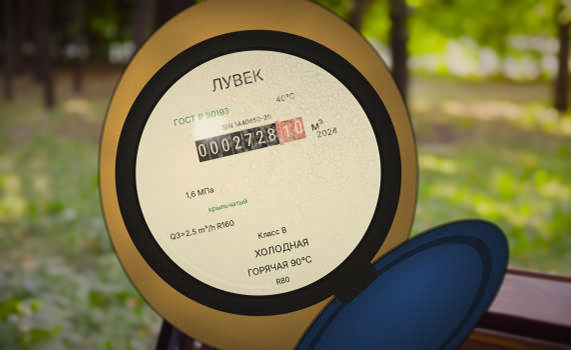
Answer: 2728.10 m³
